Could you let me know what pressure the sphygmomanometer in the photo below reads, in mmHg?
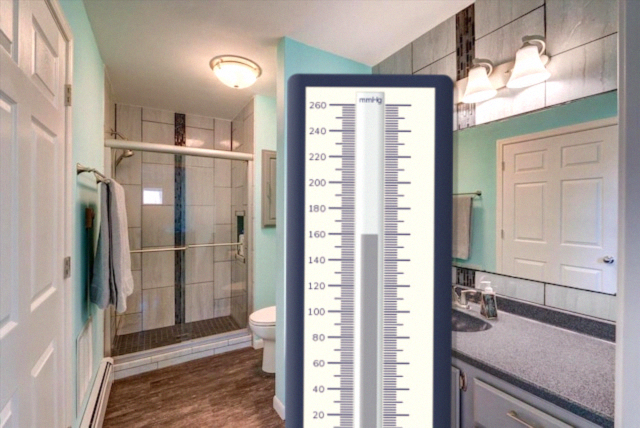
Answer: 160 mmHg
